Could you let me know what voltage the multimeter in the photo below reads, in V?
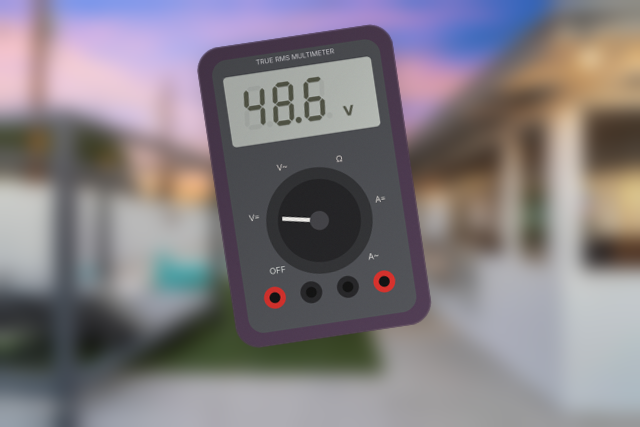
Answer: 48.6 V
